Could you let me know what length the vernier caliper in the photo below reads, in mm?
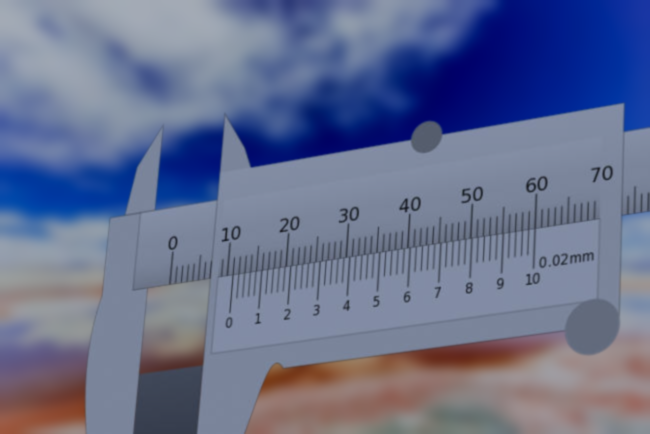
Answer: 11.0 mm
